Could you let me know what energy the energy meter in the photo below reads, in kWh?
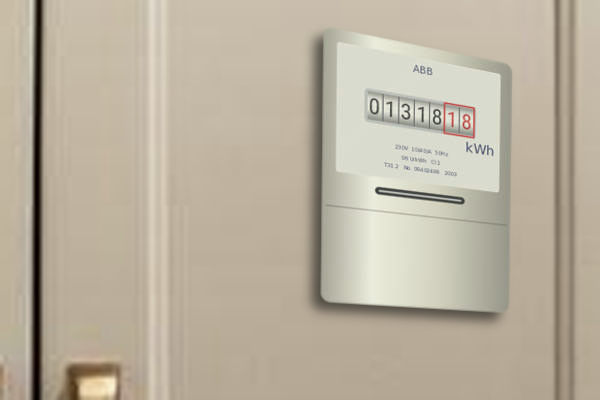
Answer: 1318.18 kWh
